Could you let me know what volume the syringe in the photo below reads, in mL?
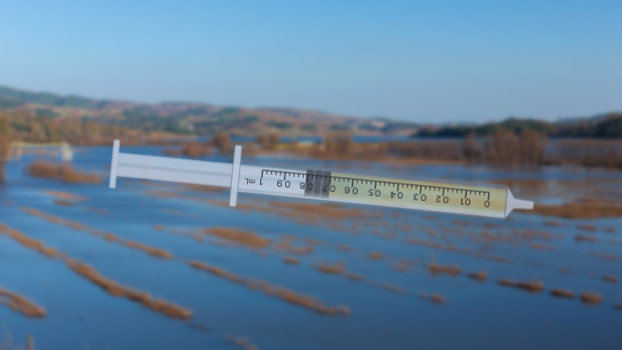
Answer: 0.7 mL
